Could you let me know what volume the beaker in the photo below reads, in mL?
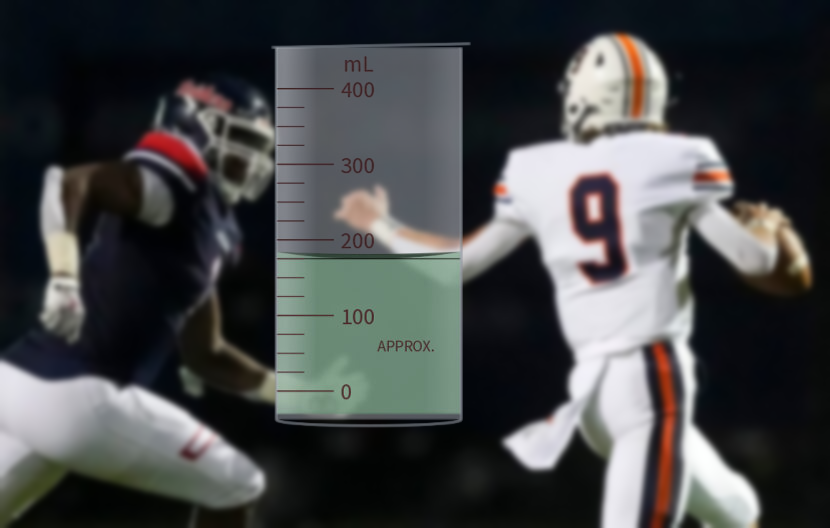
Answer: 175 mL
